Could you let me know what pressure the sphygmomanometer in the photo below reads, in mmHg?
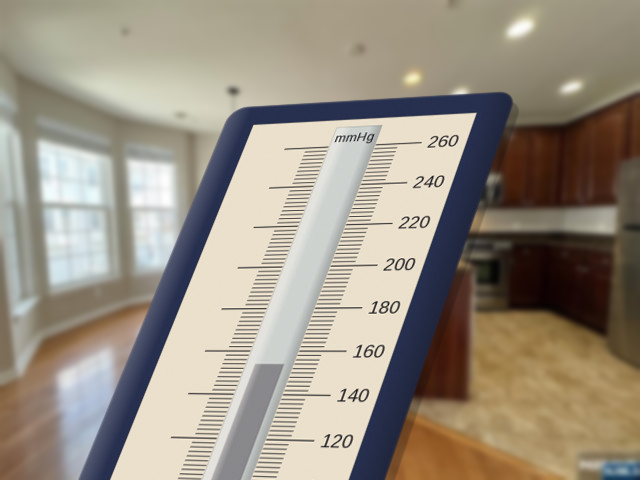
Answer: 154 mmHg
